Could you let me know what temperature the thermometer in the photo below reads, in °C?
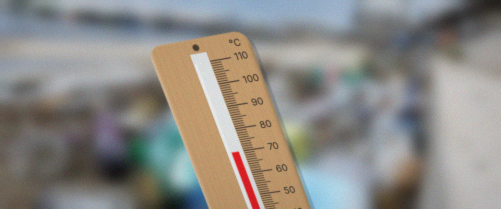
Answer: 70 °C
